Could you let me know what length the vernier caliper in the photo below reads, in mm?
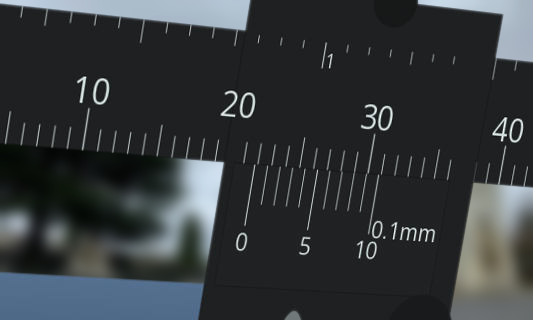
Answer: 21.8 mm
